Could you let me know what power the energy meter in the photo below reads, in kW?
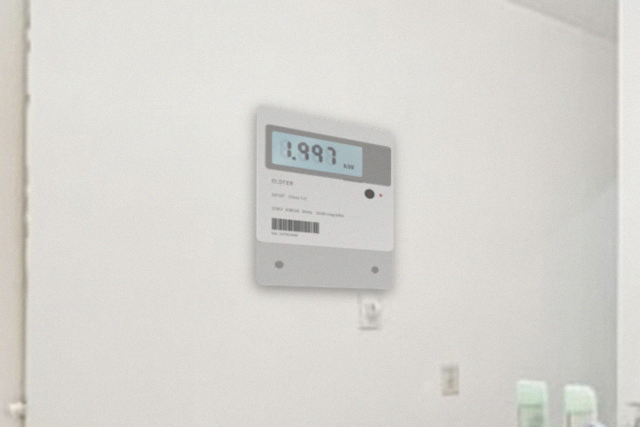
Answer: 1.997 kW
